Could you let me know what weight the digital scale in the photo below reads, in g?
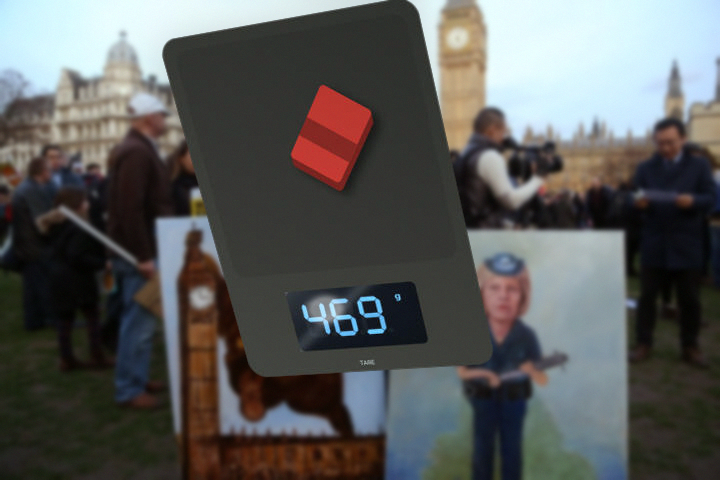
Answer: 469 g
